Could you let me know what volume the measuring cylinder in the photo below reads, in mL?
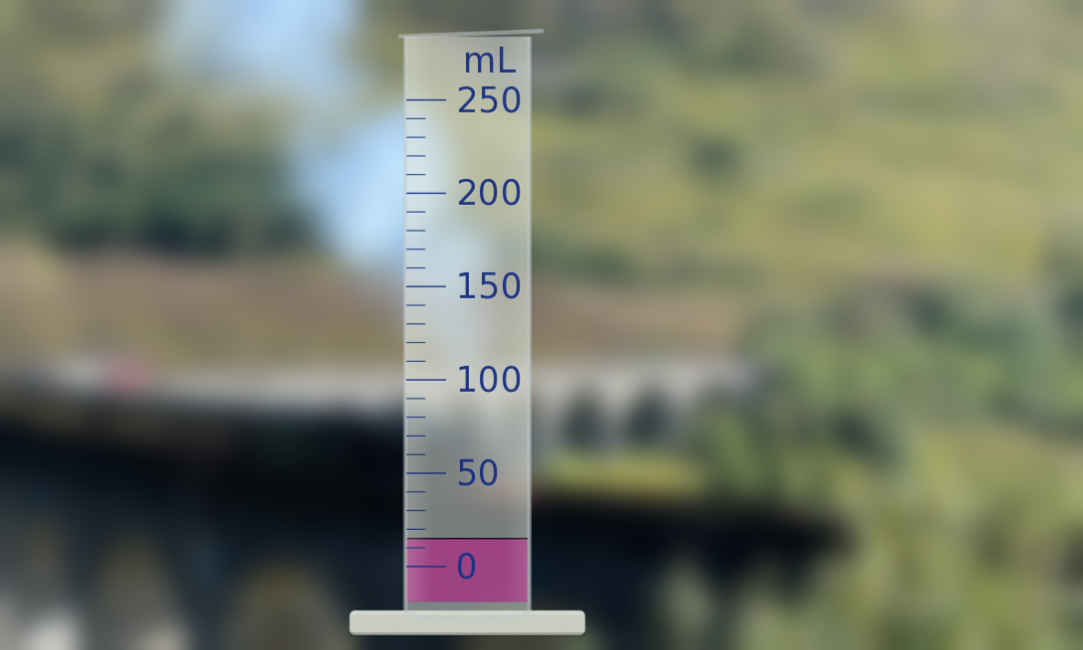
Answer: 15 mL
